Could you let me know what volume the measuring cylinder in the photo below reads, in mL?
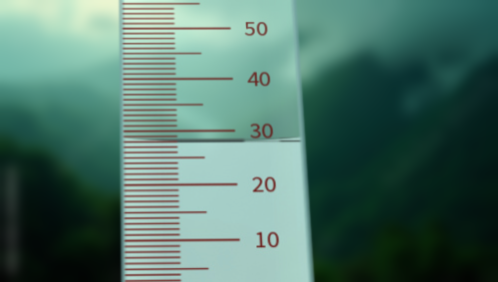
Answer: 28 mL
